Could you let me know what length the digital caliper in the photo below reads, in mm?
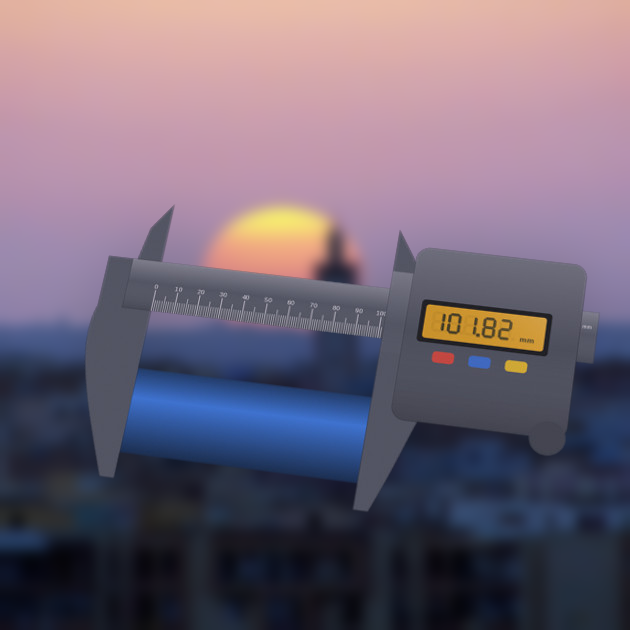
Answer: 101.82 mm
